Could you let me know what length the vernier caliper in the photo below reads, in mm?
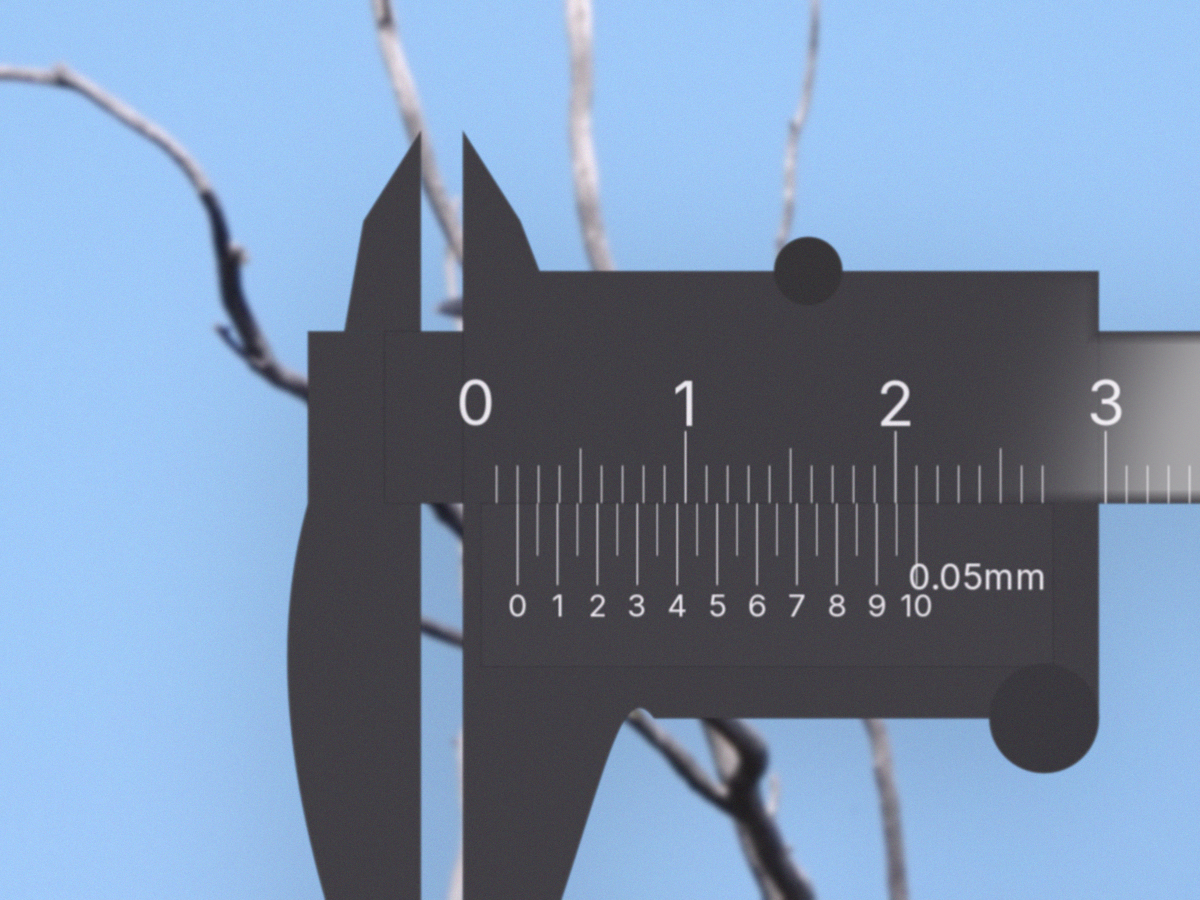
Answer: 2.0 mm
